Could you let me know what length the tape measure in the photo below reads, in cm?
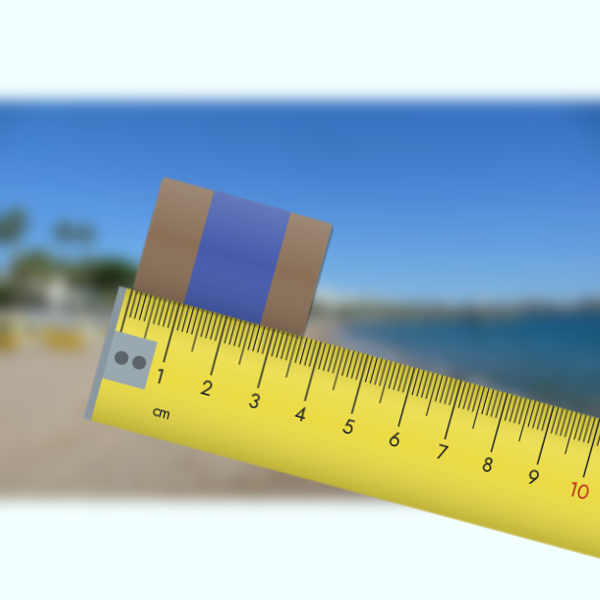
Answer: 3.6 cm
